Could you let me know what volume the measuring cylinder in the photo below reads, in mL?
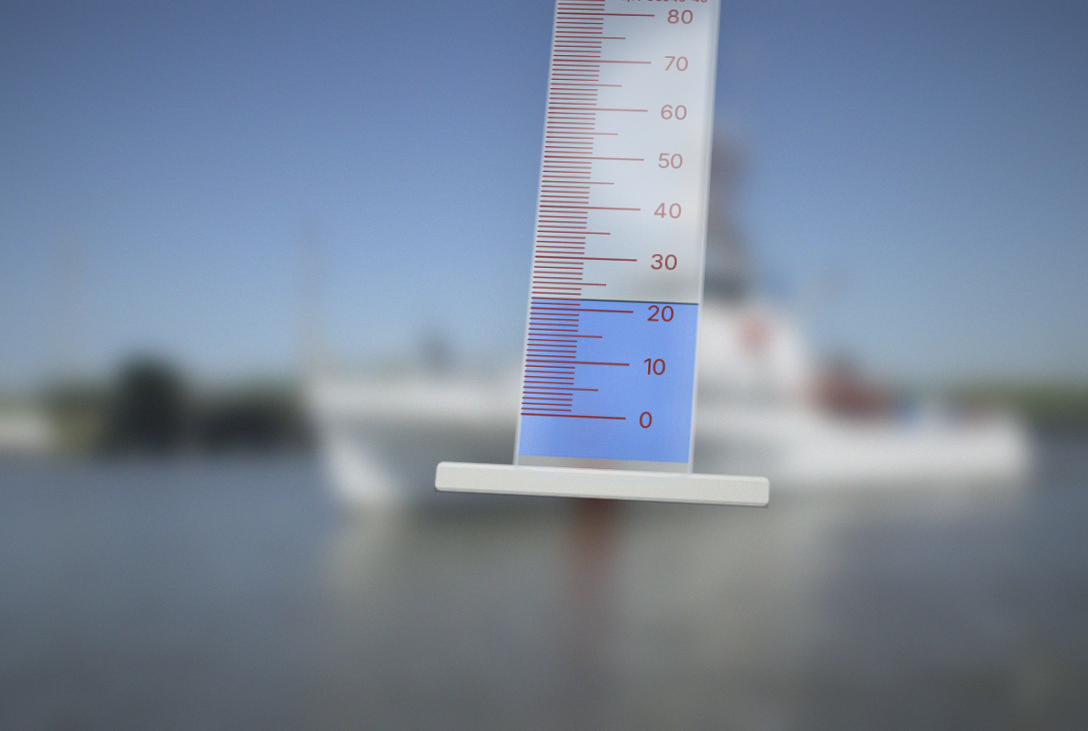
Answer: 22 mL
